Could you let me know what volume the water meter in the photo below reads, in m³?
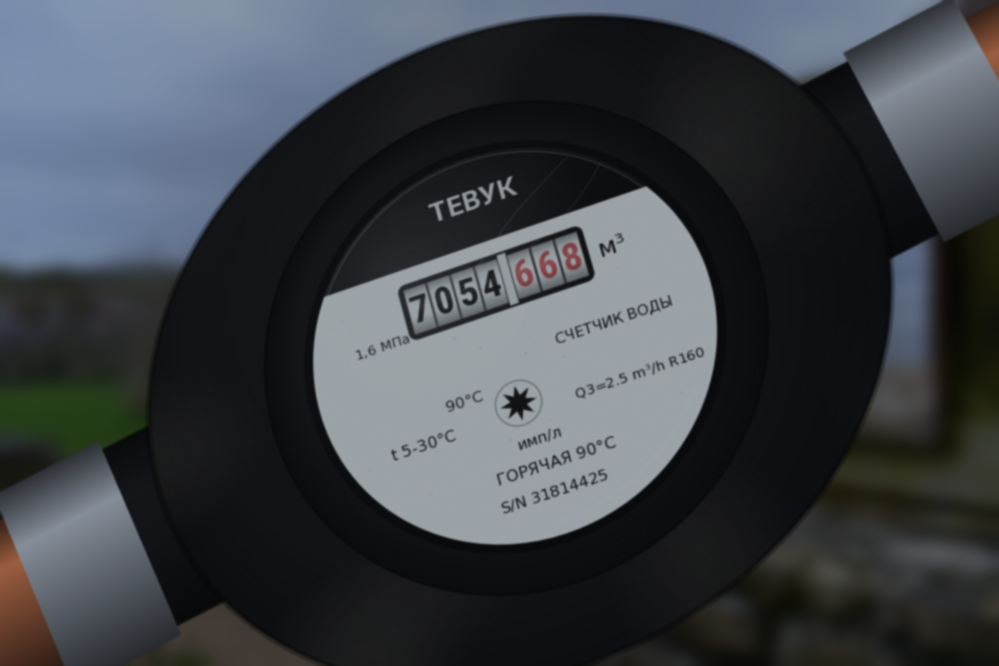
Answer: 7054.668 m³
